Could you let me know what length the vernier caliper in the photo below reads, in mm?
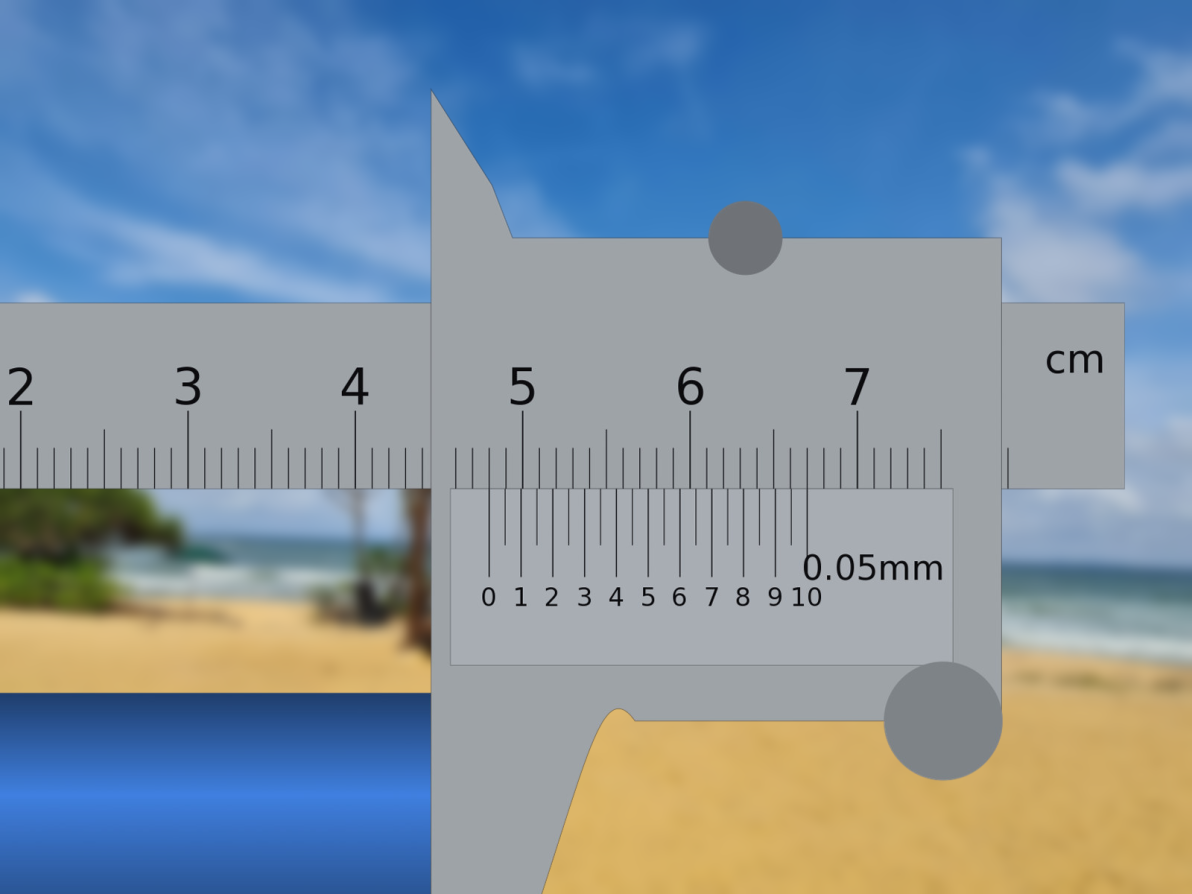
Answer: 48.0 mm
